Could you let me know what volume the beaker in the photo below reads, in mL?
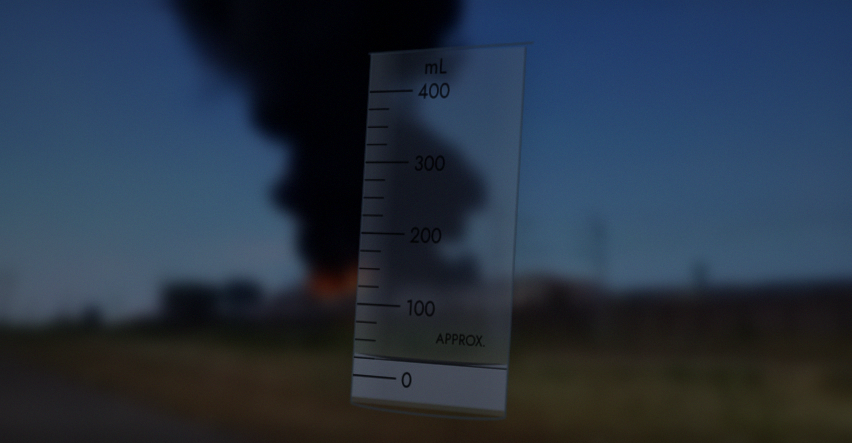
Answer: 25 mL
